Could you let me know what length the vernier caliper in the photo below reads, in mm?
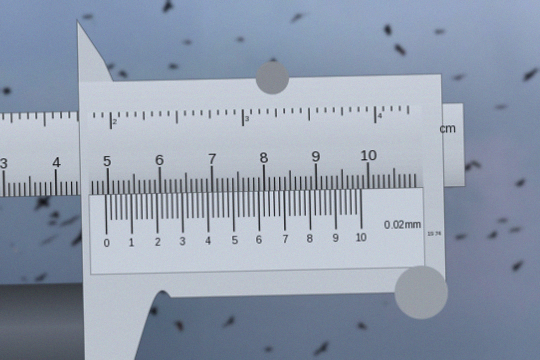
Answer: 49.5 mm
